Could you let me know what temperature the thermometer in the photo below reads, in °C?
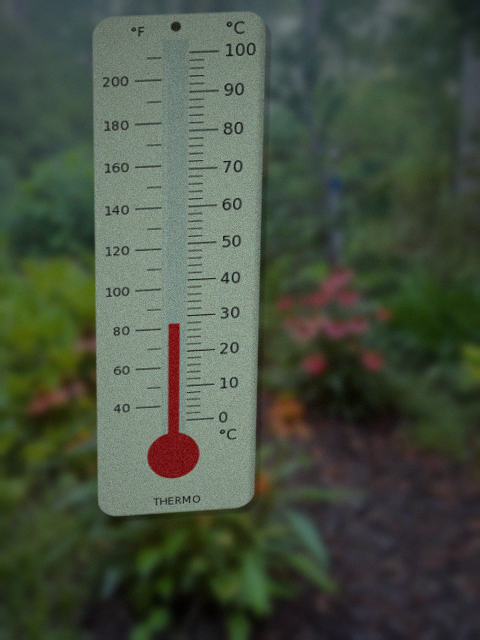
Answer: 28 °C
